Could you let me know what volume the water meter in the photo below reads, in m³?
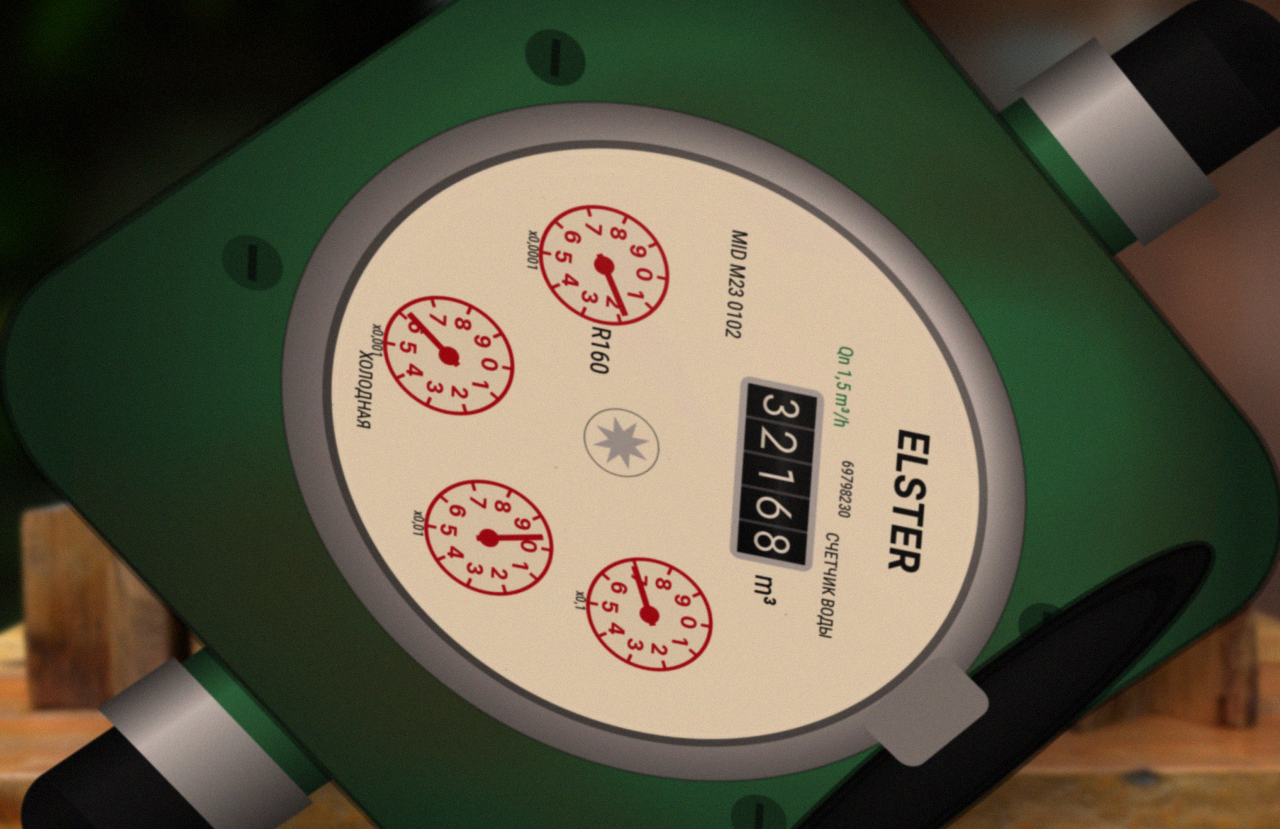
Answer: 32168.6961 m³
